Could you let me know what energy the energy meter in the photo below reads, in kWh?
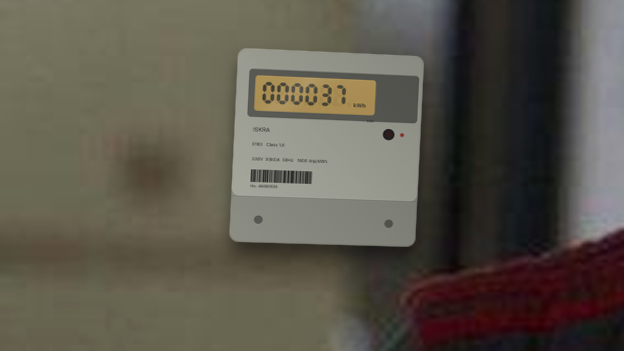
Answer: 37 kWh
